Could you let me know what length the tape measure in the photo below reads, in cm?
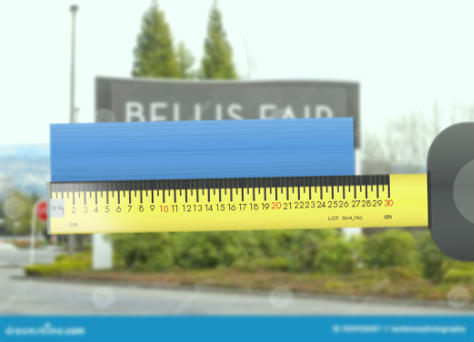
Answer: 27 cm
